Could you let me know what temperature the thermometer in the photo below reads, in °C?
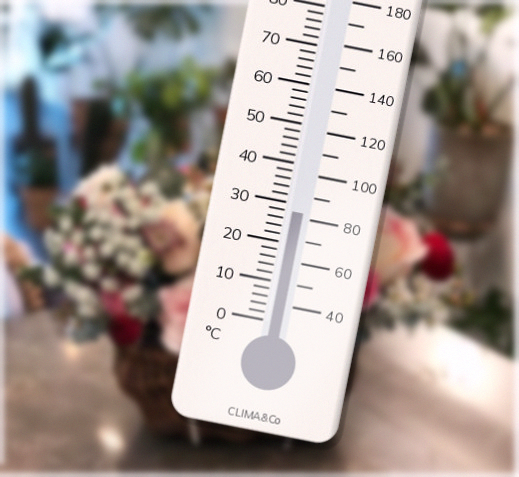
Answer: 28 °C
